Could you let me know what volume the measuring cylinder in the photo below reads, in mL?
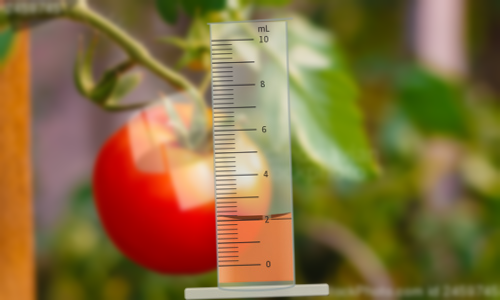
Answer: 2 mL
